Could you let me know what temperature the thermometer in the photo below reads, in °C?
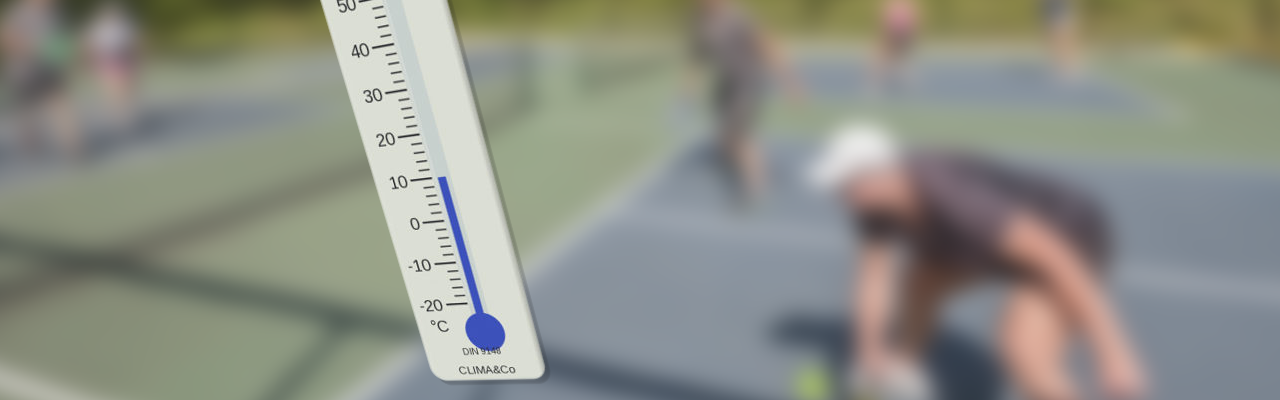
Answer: 10 °C
